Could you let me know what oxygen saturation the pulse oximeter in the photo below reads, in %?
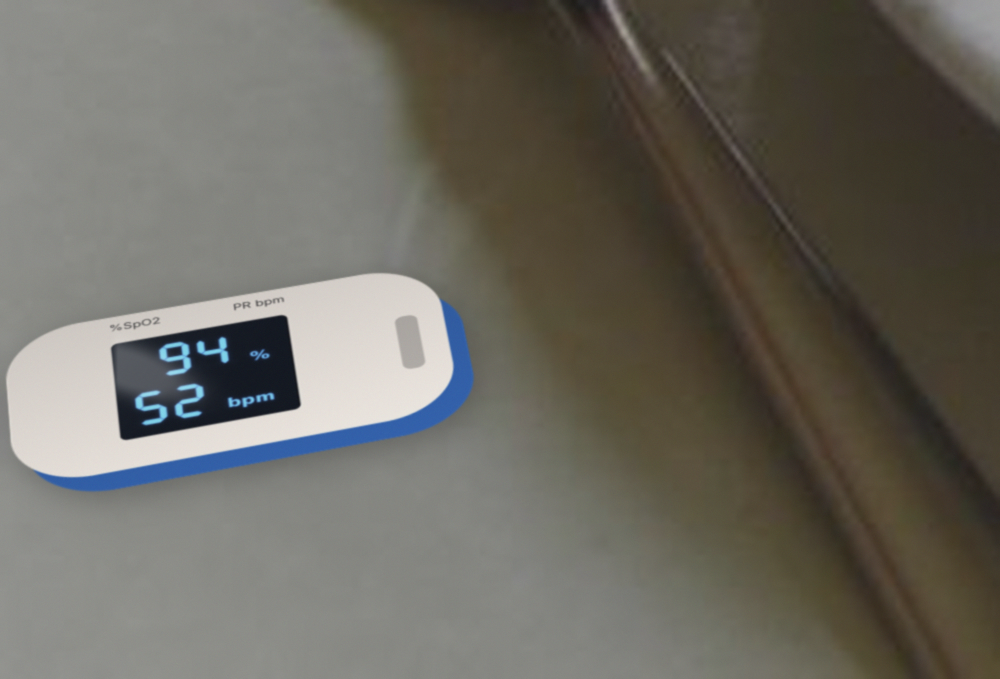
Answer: 94 %
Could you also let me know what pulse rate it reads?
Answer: 52 bpm
